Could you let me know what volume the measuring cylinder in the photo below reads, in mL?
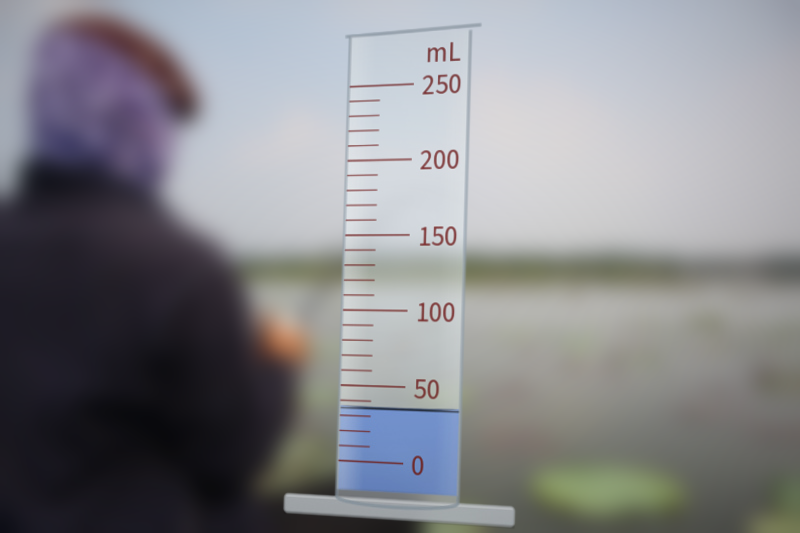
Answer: 35 mL
